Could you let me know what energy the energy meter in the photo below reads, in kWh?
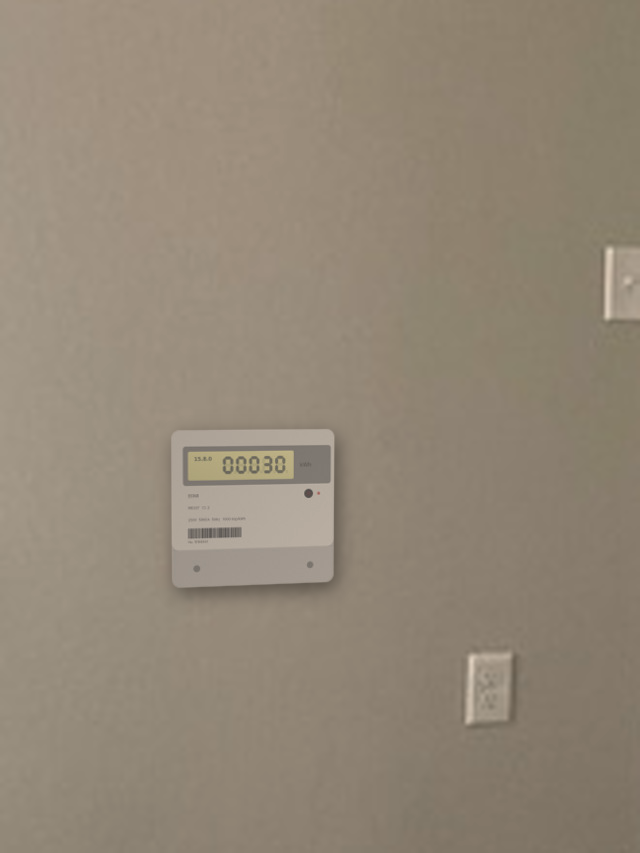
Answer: 30 kWh
